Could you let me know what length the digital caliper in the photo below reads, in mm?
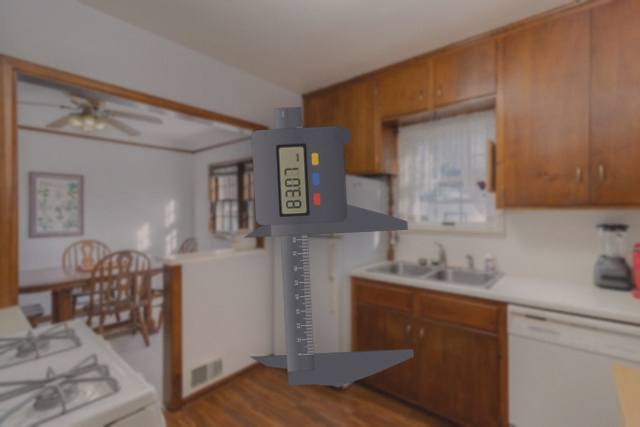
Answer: 83.07 mm
